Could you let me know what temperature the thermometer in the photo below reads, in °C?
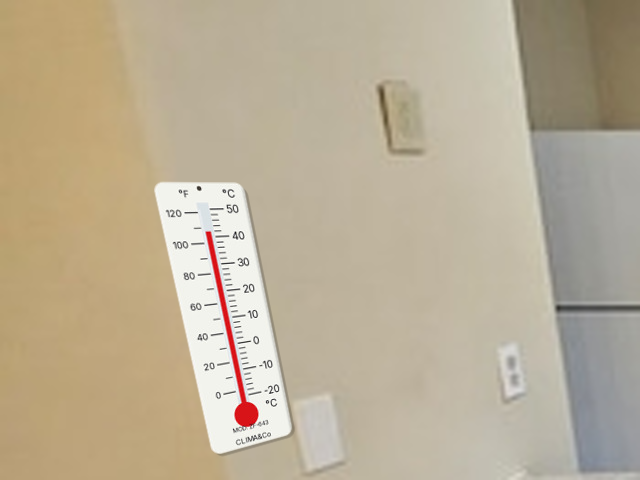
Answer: 42 °C
